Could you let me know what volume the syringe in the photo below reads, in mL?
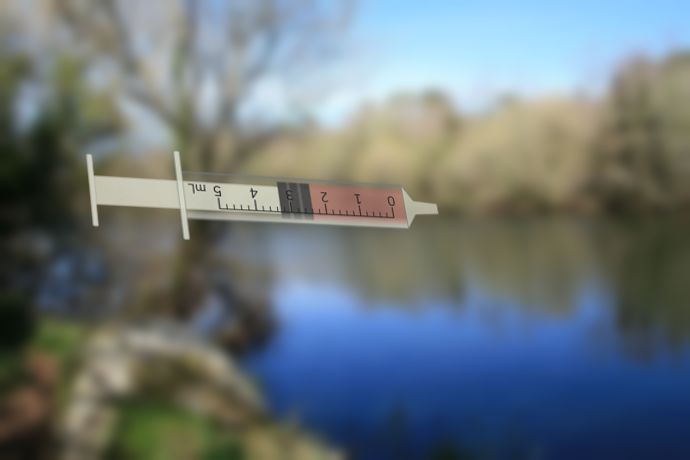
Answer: 2.4 mL
